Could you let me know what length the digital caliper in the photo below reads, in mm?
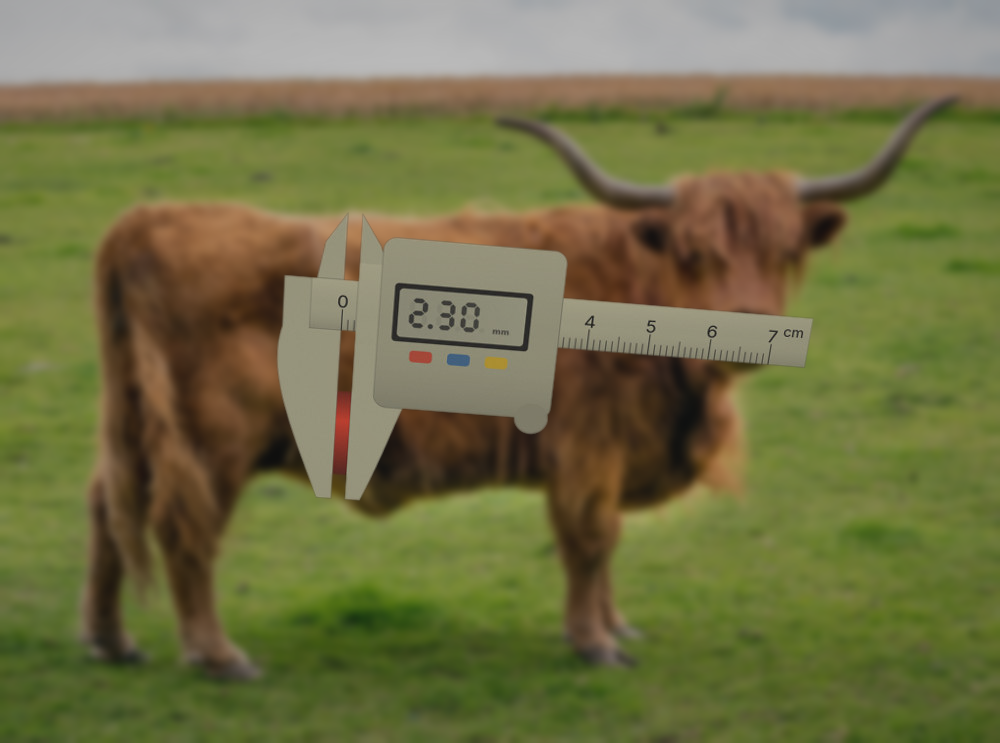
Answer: 2.30 mm
